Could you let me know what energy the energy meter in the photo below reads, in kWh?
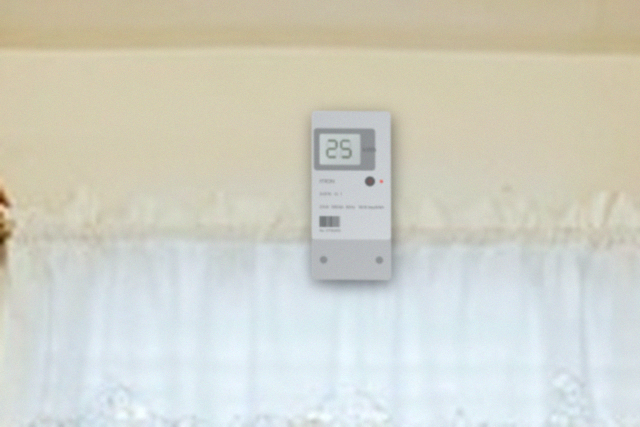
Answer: 25 kWh
